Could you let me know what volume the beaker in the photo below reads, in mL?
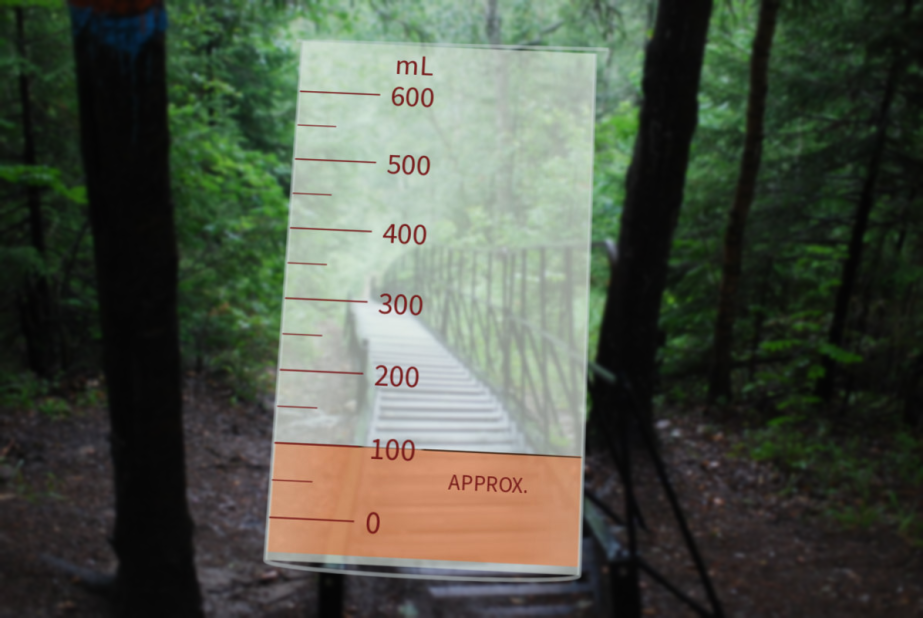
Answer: 100 mL
